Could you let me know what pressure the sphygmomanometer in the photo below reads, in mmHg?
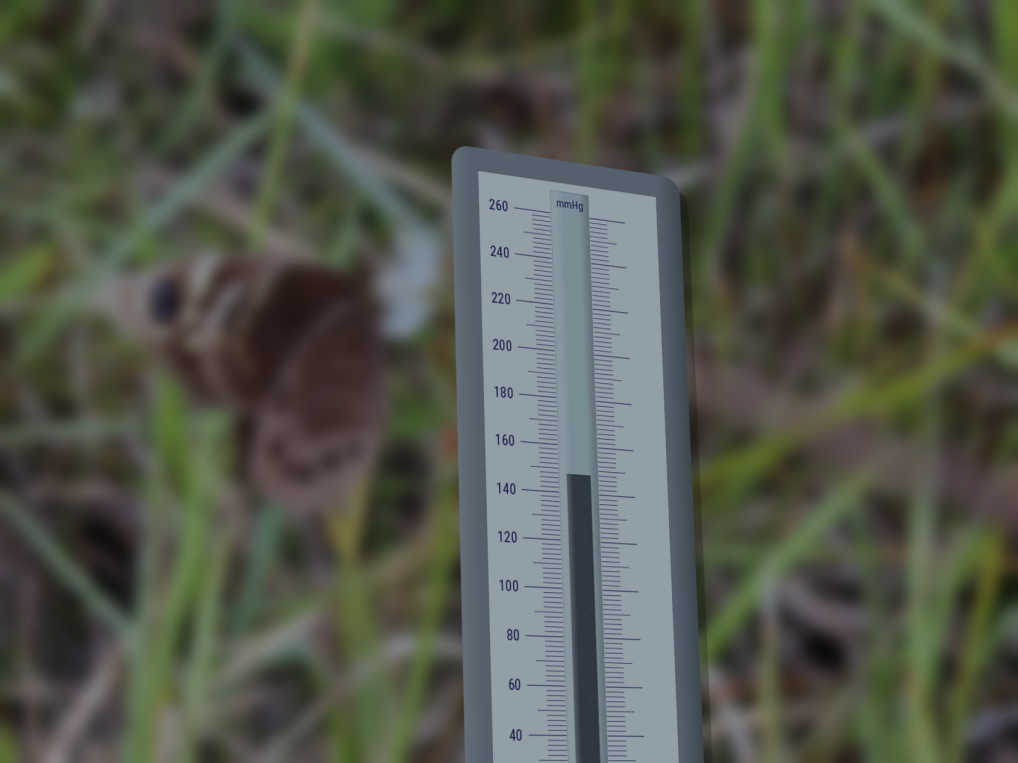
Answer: 148 mmHg
